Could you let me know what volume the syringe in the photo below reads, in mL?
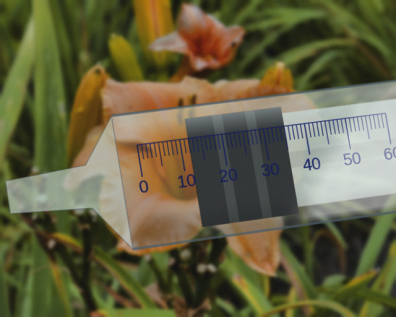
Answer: 12 mL
